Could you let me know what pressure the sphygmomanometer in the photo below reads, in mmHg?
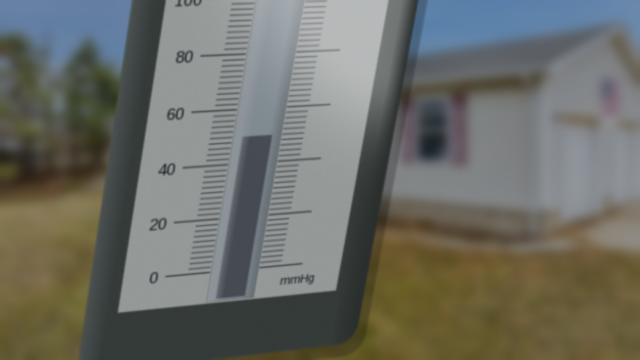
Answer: 50 mmHg
